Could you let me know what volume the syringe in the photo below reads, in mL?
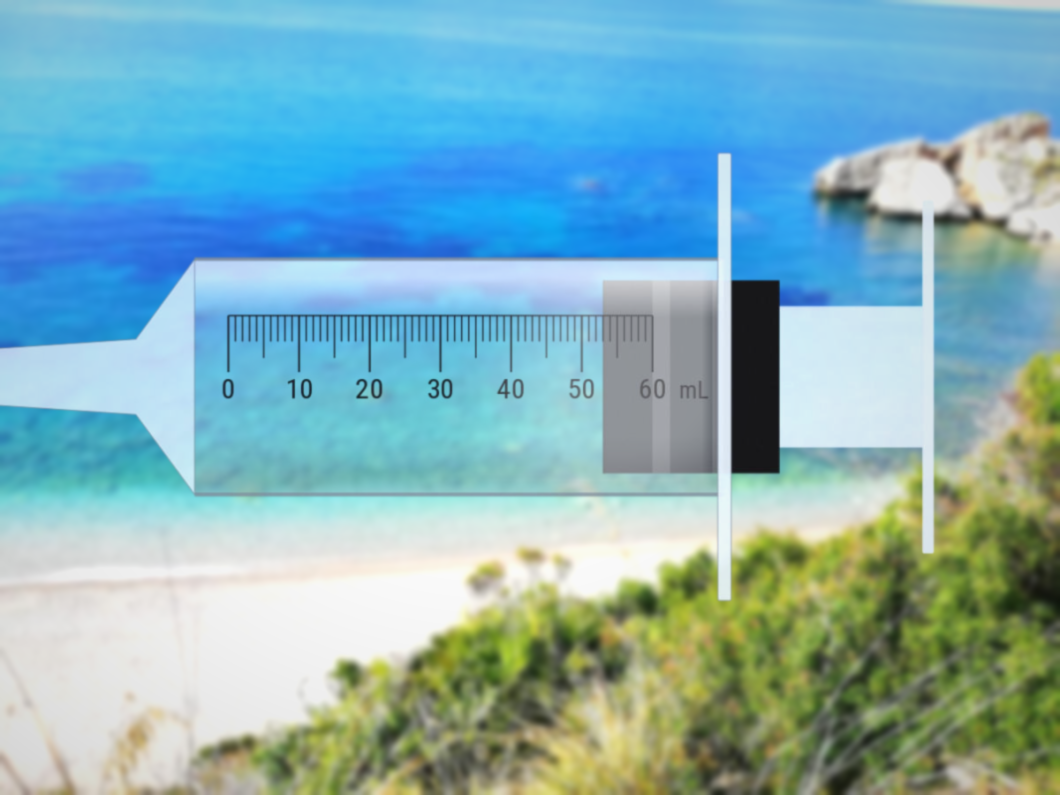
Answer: 53 mL
